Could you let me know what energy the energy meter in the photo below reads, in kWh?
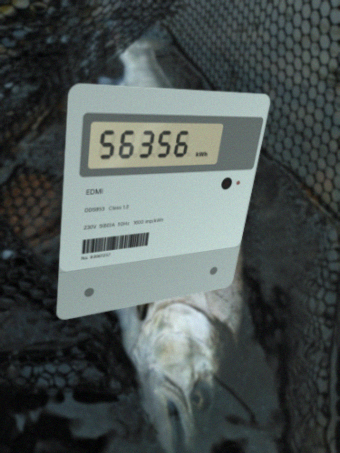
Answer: 56356 kWh
